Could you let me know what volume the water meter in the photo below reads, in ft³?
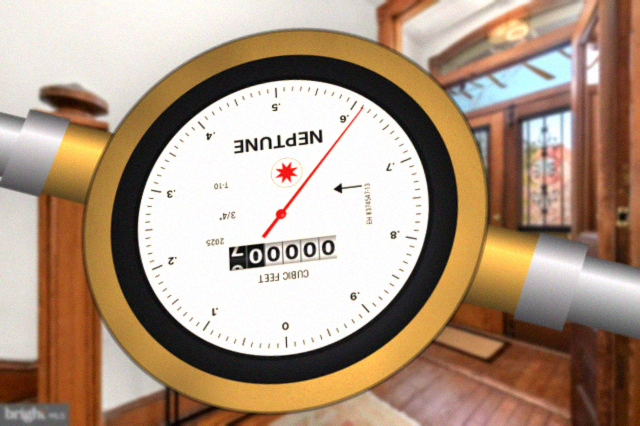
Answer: 6.61 ft³
